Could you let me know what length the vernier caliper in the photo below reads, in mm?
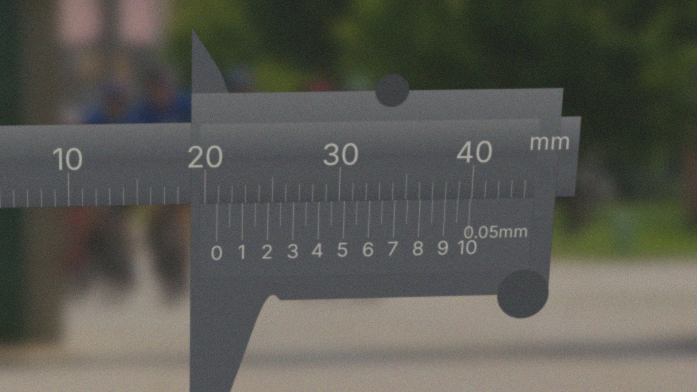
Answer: 20.9 mm
